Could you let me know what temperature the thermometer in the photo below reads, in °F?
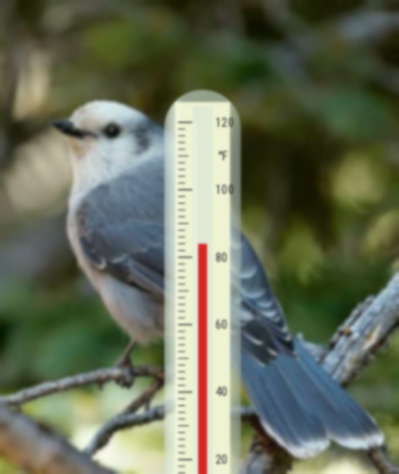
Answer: 84 °F
